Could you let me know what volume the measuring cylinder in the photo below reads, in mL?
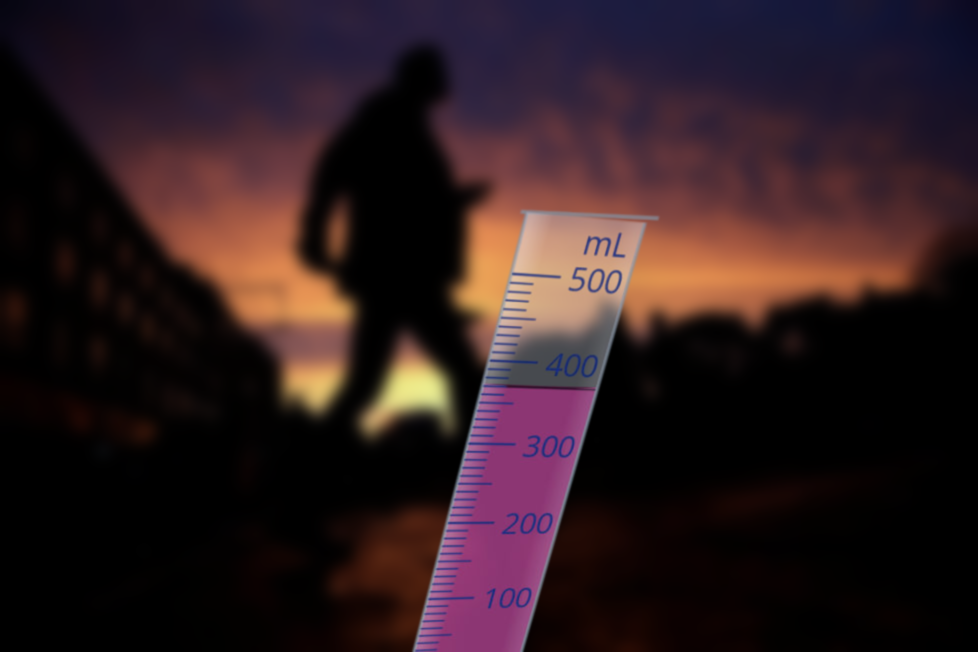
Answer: 370 mL
